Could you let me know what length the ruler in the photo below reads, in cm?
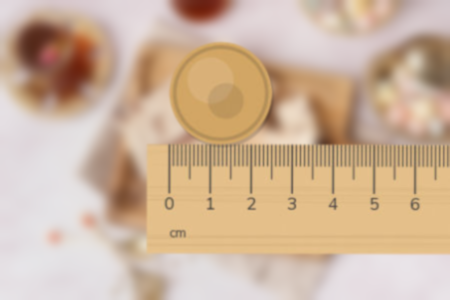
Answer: 2.5 cm
